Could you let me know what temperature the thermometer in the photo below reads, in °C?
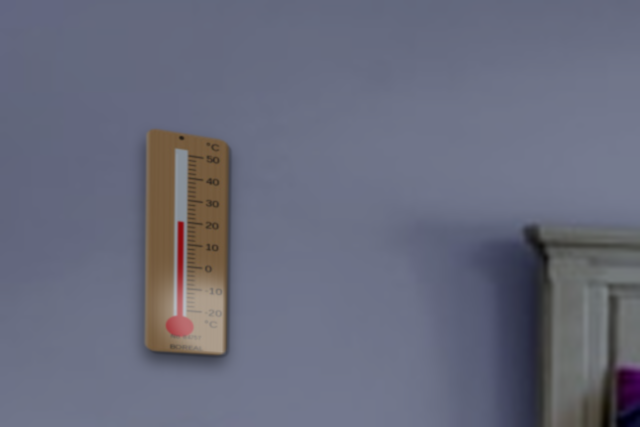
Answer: 20 °C
